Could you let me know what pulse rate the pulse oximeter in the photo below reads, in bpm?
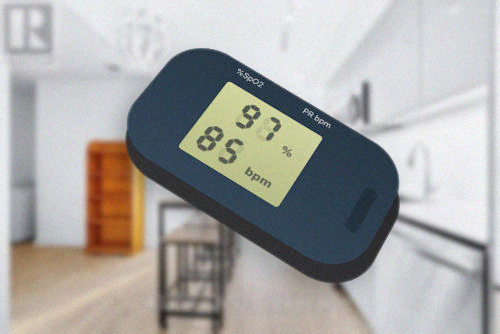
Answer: 85 bpm
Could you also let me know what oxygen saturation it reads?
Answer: 97 %
